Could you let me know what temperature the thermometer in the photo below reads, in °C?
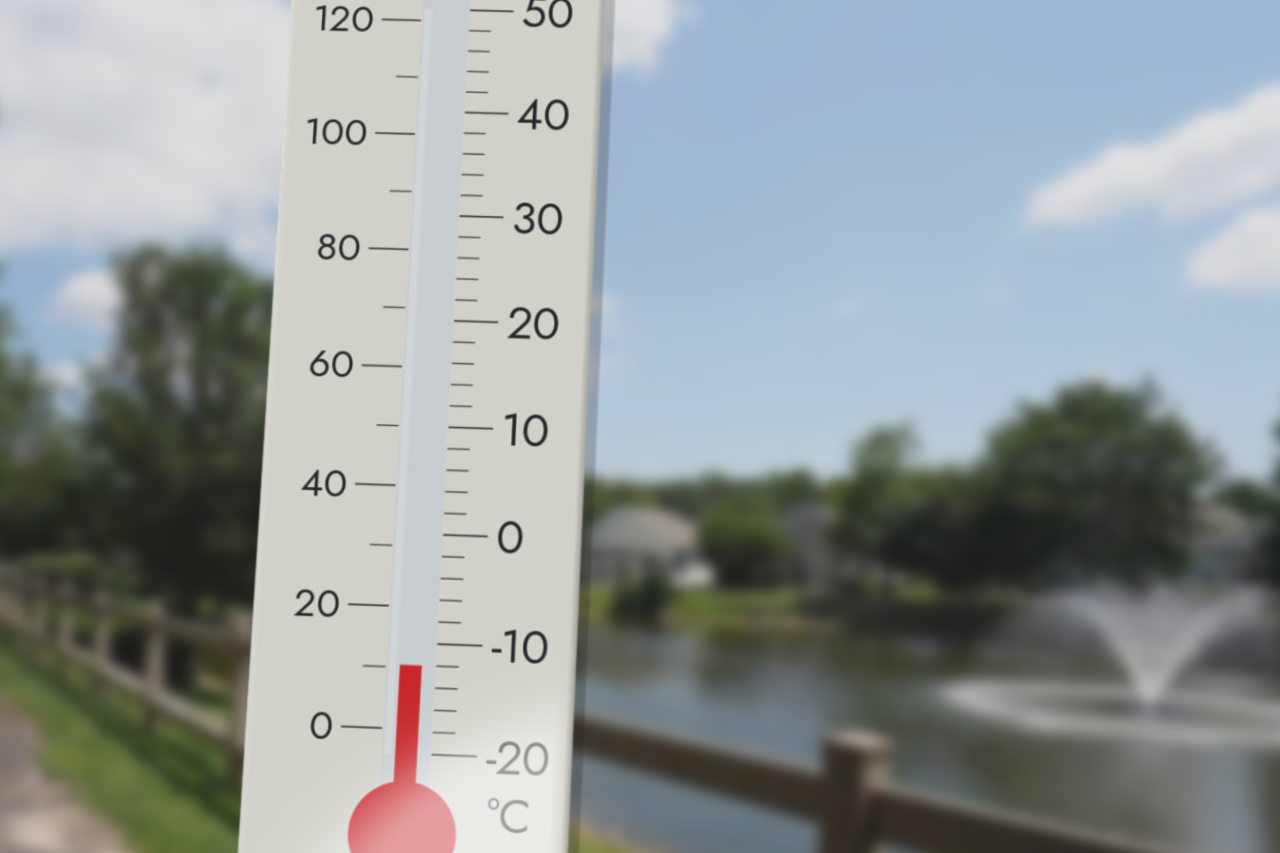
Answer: -12 °C
